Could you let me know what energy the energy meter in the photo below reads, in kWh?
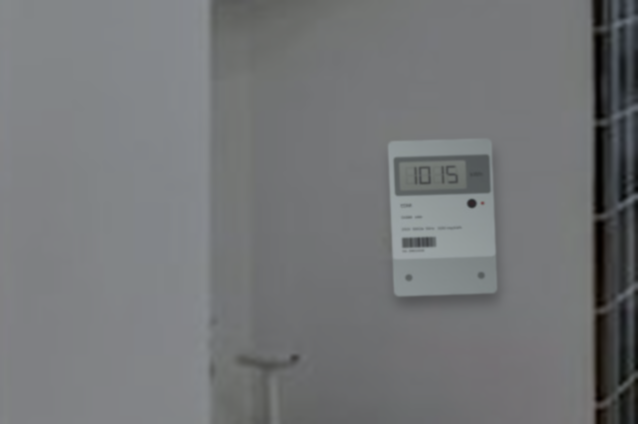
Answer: 1015 kWh
